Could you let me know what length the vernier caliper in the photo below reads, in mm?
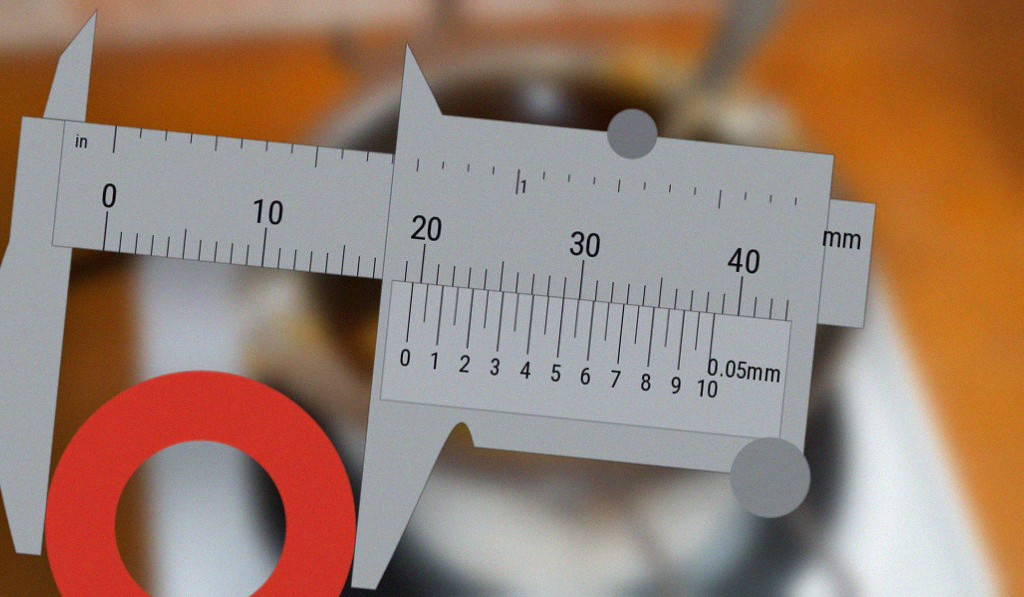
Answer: 19.5 mm
